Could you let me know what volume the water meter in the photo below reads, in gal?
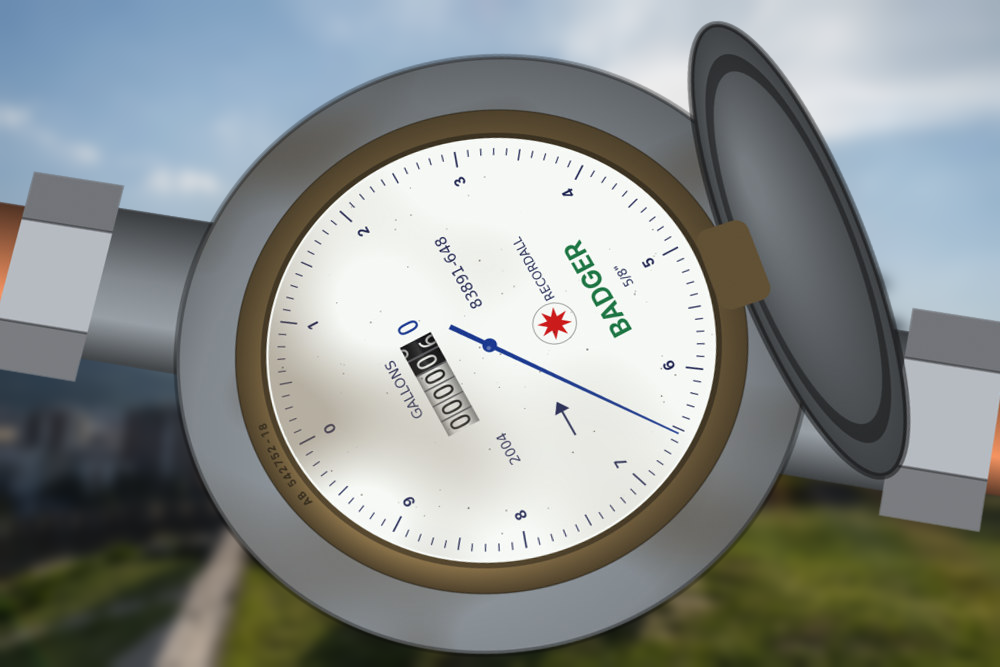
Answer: 56.5 gal
